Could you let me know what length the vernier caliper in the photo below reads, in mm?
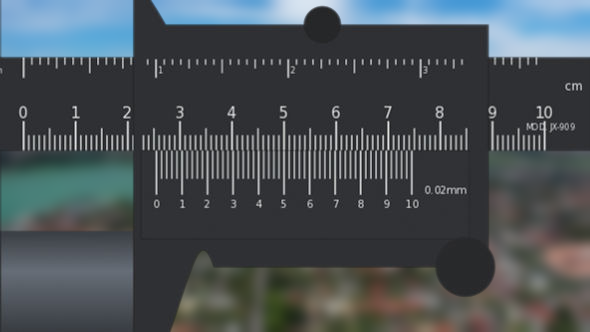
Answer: 25.5 mm
